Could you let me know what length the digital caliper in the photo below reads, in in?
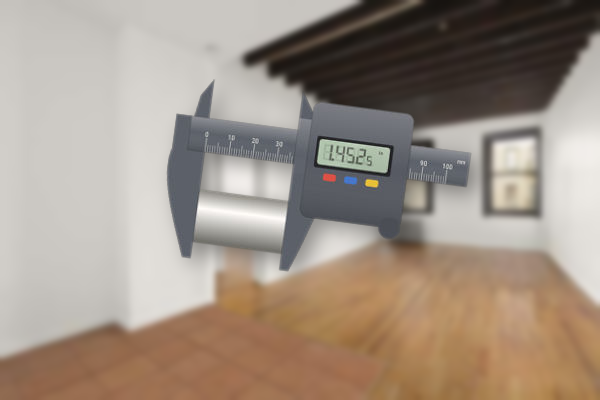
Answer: 1.4525 in
